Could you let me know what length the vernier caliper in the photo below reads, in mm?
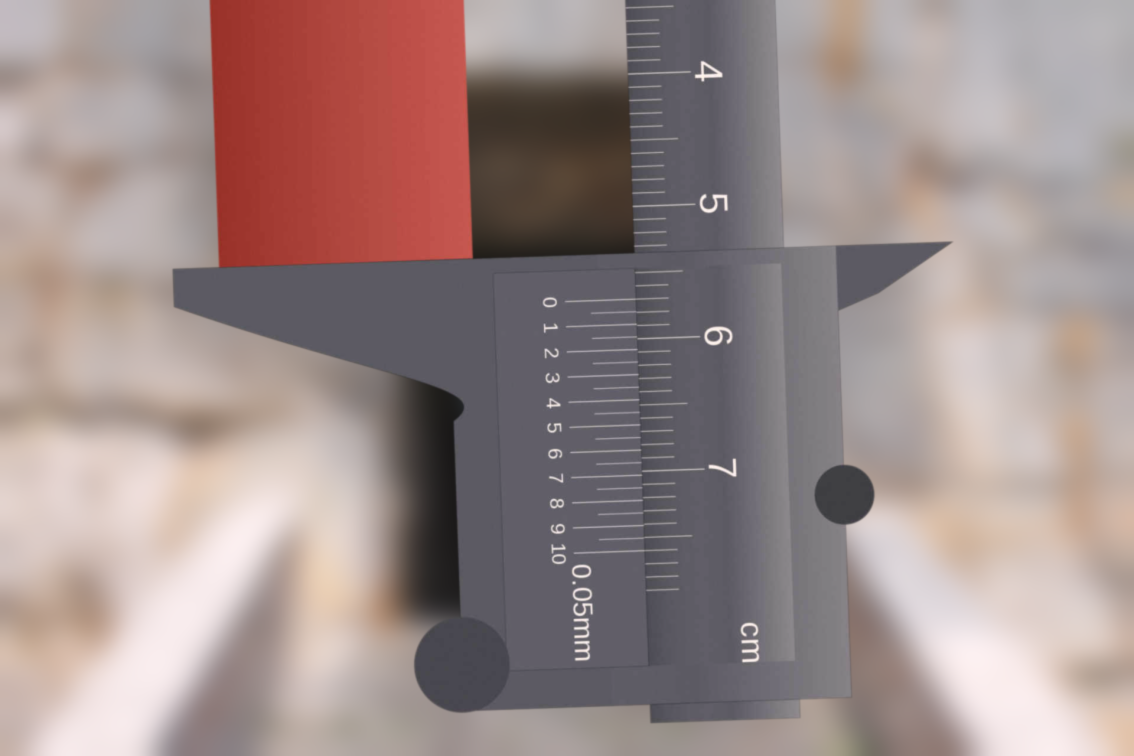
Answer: 57.0 mm
